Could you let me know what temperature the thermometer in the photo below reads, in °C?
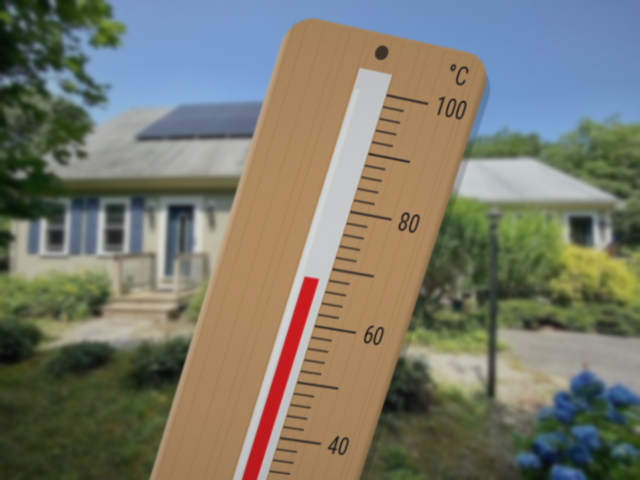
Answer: 68 °C
